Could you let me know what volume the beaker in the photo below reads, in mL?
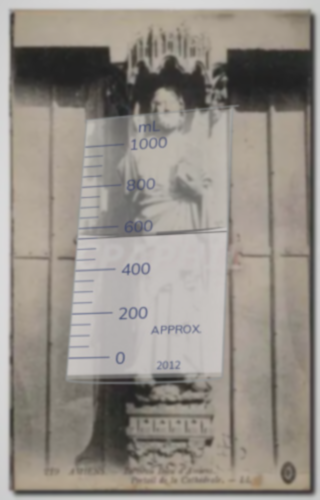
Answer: 550 mL
